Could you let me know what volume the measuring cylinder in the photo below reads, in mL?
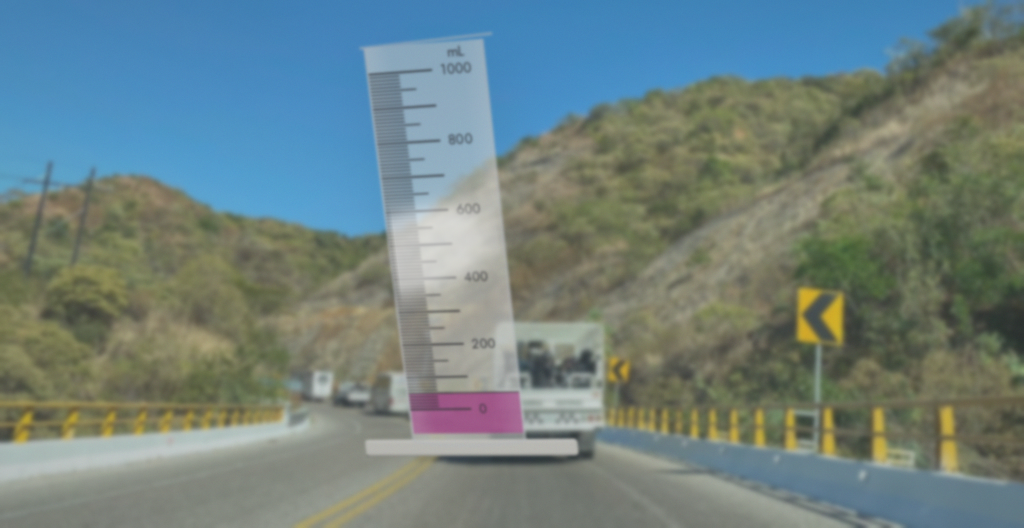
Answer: 50 mL
